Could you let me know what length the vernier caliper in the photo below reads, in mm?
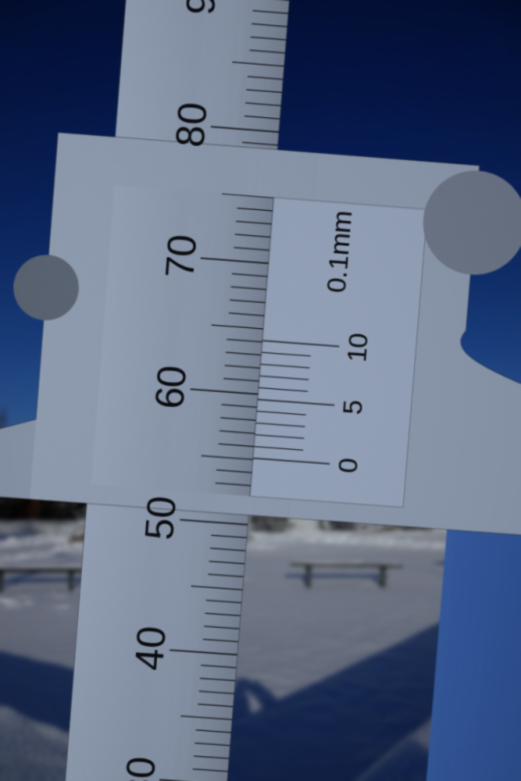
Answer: 55.1 mm
